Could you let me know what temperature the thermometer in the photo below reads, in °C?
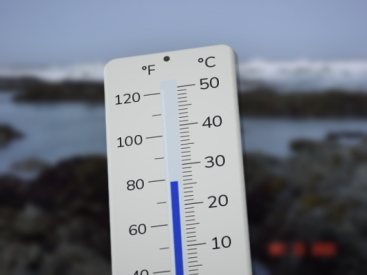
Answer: 26 °C
